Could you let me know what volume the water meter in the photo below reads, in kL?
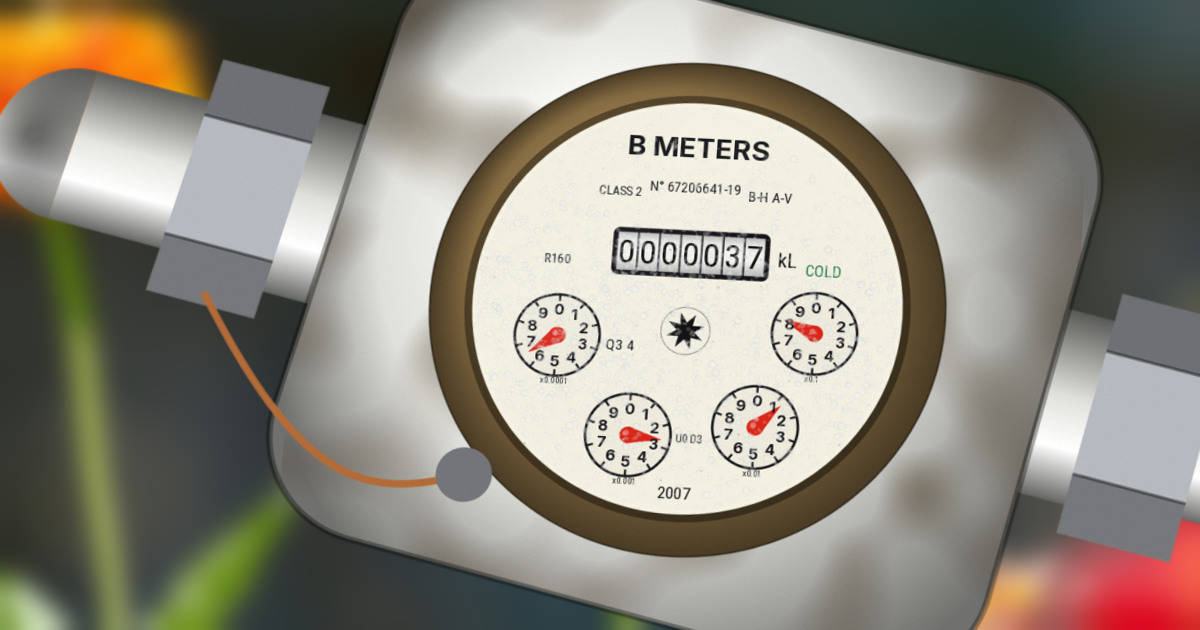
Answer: 37.8126 kL
